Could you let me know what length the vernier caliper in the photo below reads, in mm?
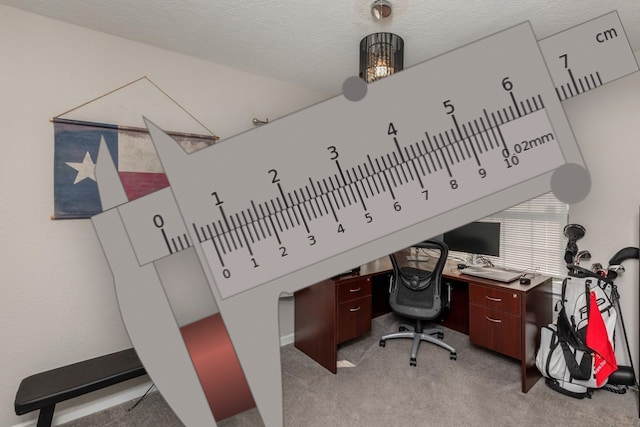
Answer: 7.0 mm
